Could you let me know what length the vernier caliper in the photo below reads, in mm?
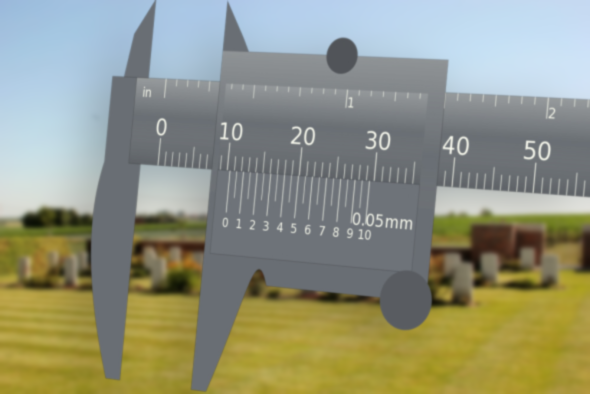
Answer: 10.4 mm
